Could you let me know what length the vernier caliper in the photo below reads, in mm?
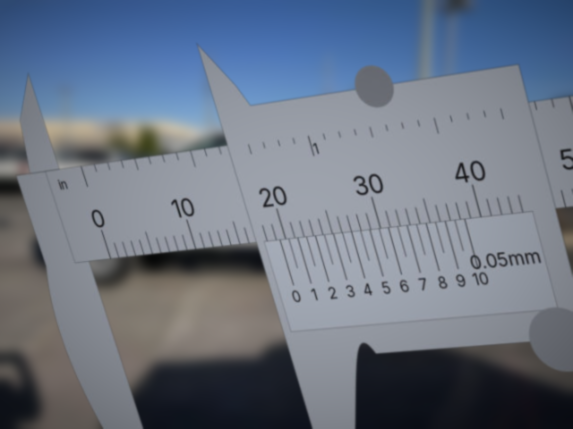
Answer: 19.4 mm
